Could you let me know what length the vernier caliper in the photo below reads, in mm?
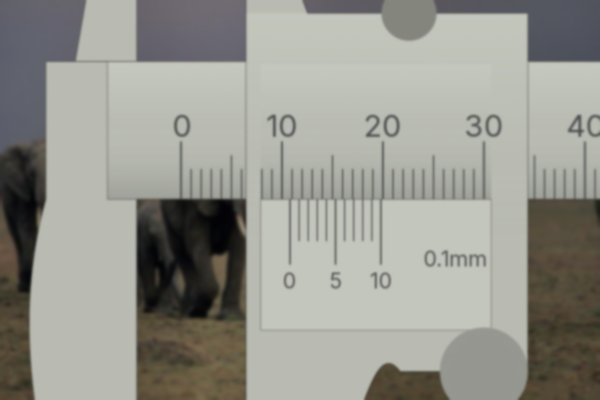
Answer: 10.8 mm
